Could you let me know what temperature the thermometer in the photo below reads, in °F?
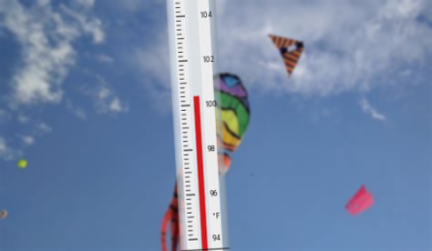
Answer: 100.4 °F
